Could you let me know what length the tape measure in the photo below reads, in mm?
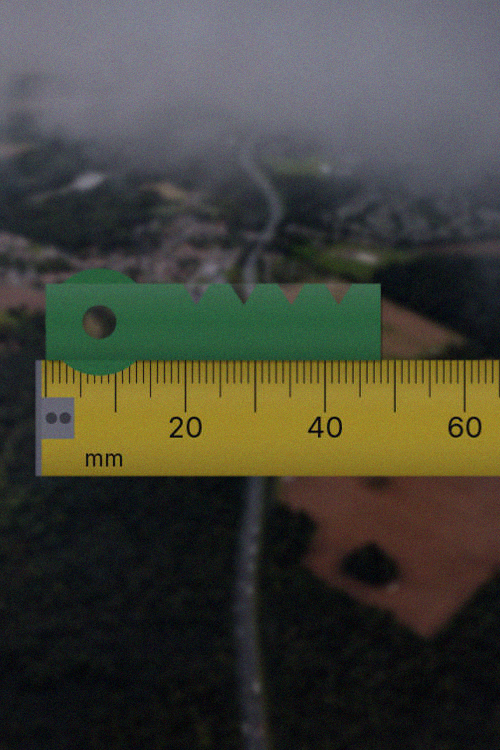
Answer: 48 mm
